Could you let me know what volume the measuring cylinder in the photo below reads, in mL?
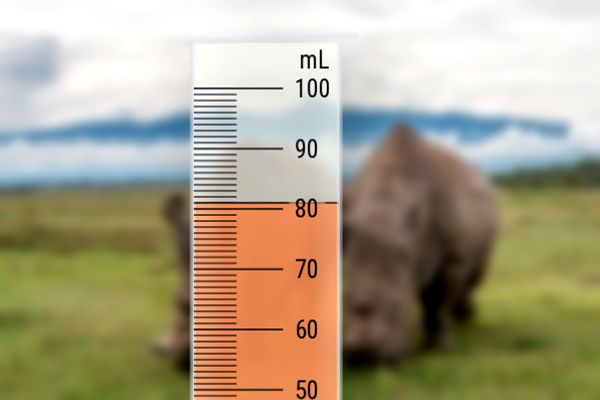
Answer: 81 mL
